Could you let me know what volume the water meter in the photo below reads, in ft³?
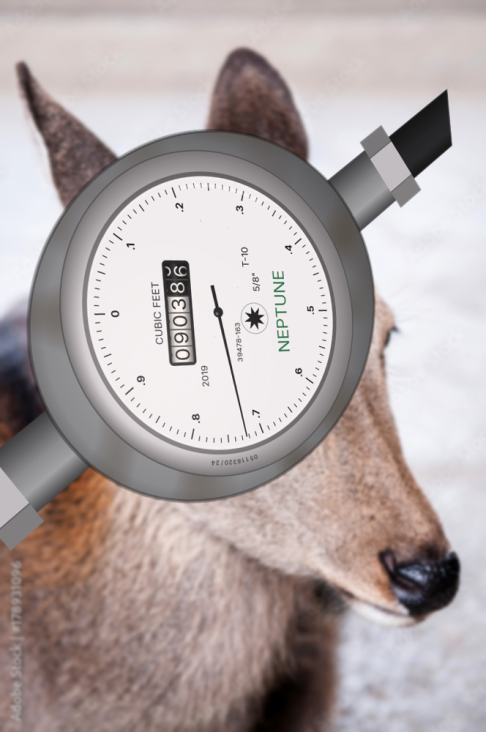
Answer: 90385.72 ft³
